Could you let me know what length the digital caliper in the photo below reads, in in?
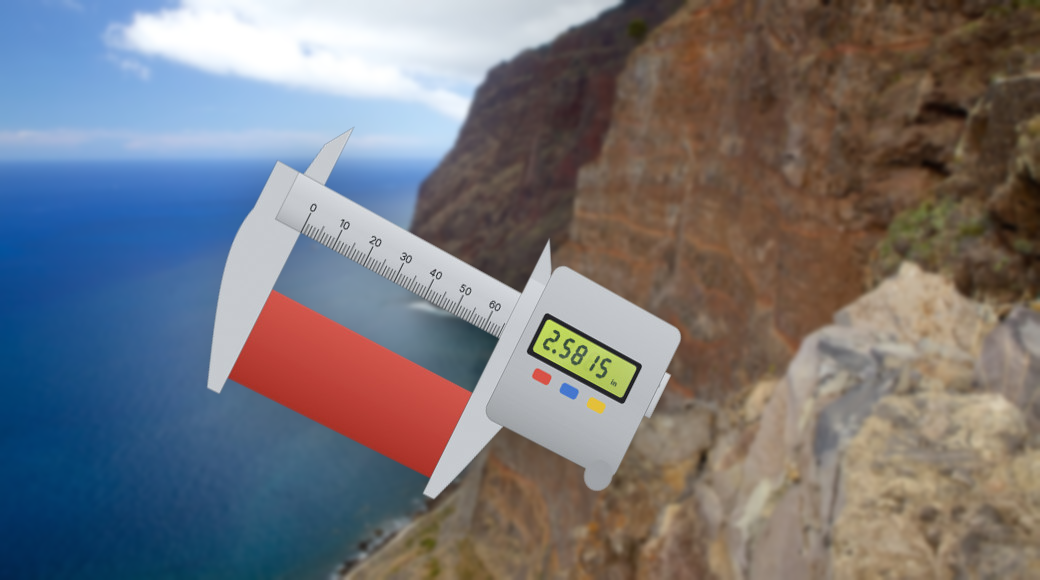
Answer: 2.5815 in
